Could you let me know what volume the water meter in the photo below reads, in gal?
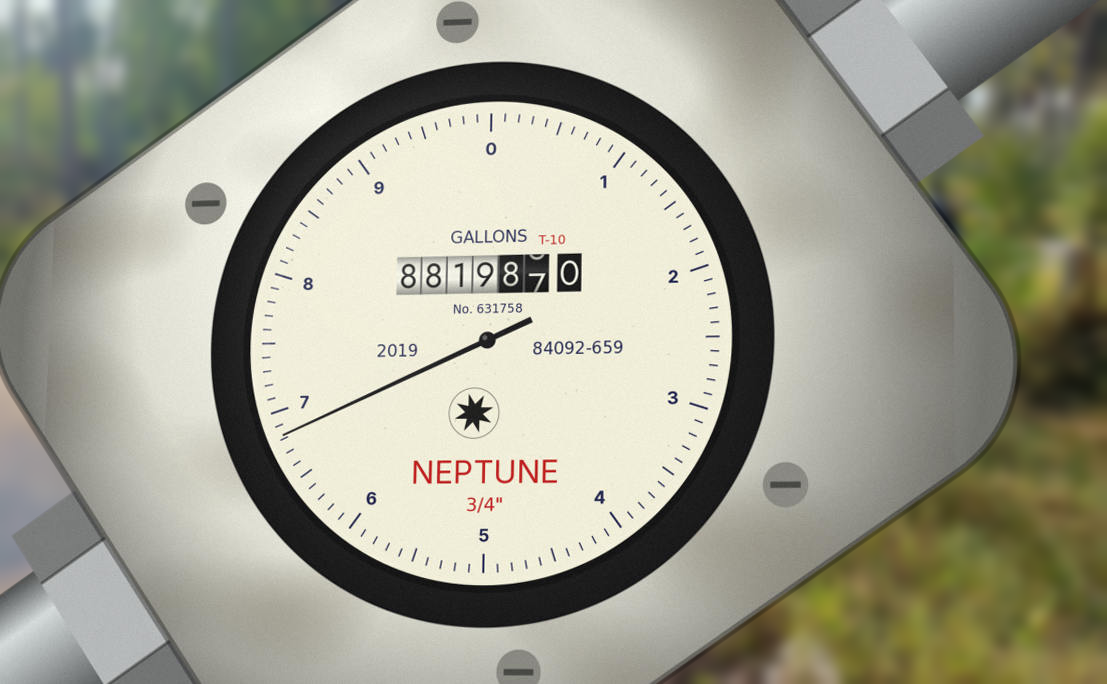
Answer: 8819866.8 gal
